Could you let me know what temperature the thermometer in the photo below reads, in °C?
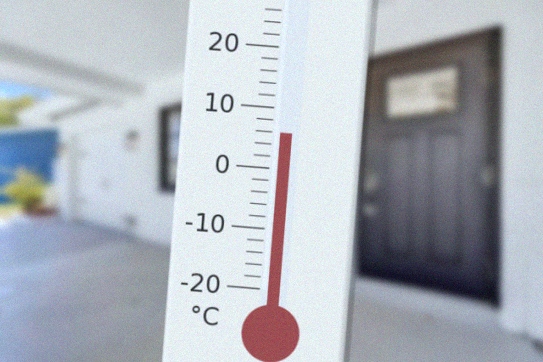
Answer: 6 °C
